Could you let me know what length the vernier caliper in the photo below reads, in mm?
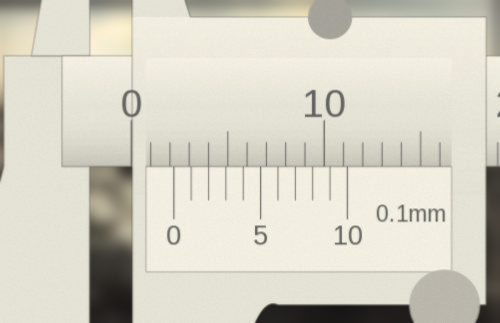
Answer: 2.2 mm
